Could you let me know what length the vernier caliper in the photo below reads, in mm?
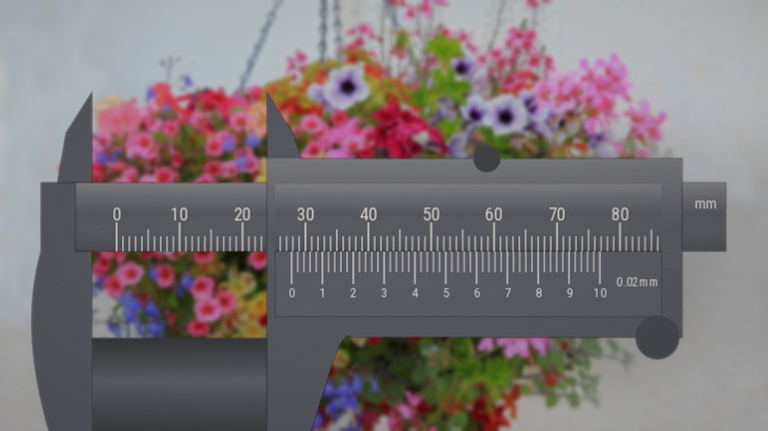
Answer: 27.8 mm
